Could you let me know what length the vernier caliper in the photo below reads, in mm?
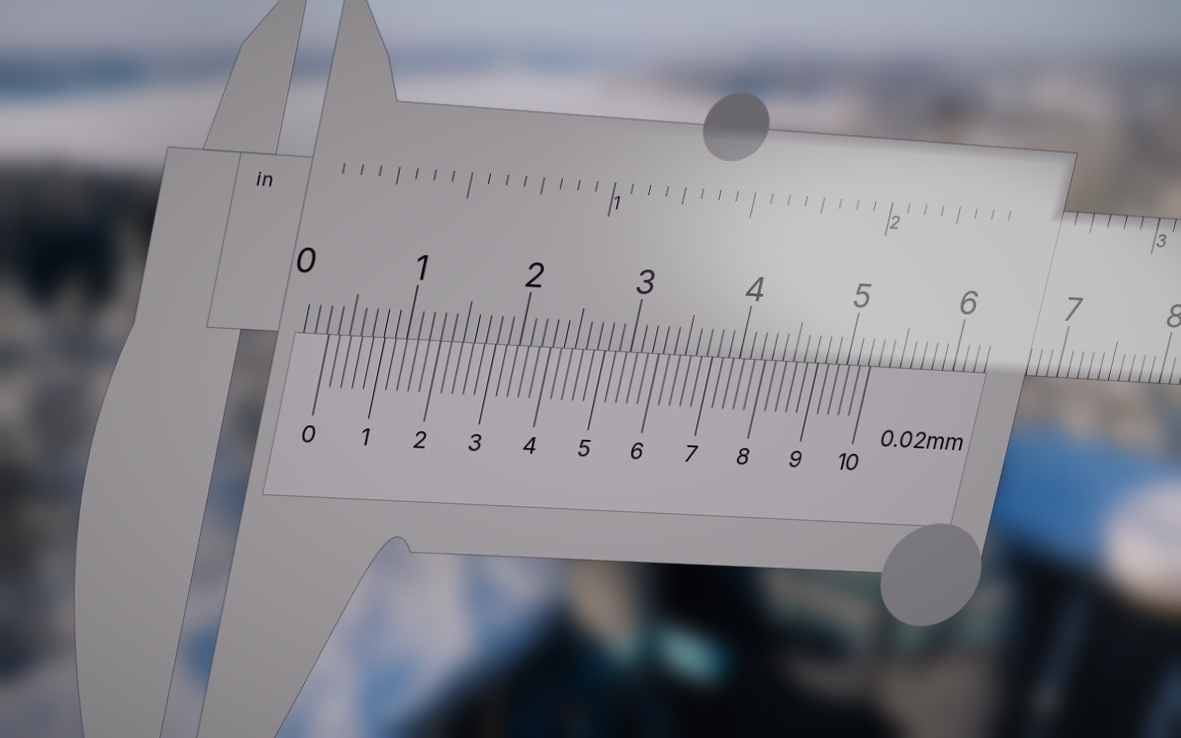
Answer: 3.2 mm
